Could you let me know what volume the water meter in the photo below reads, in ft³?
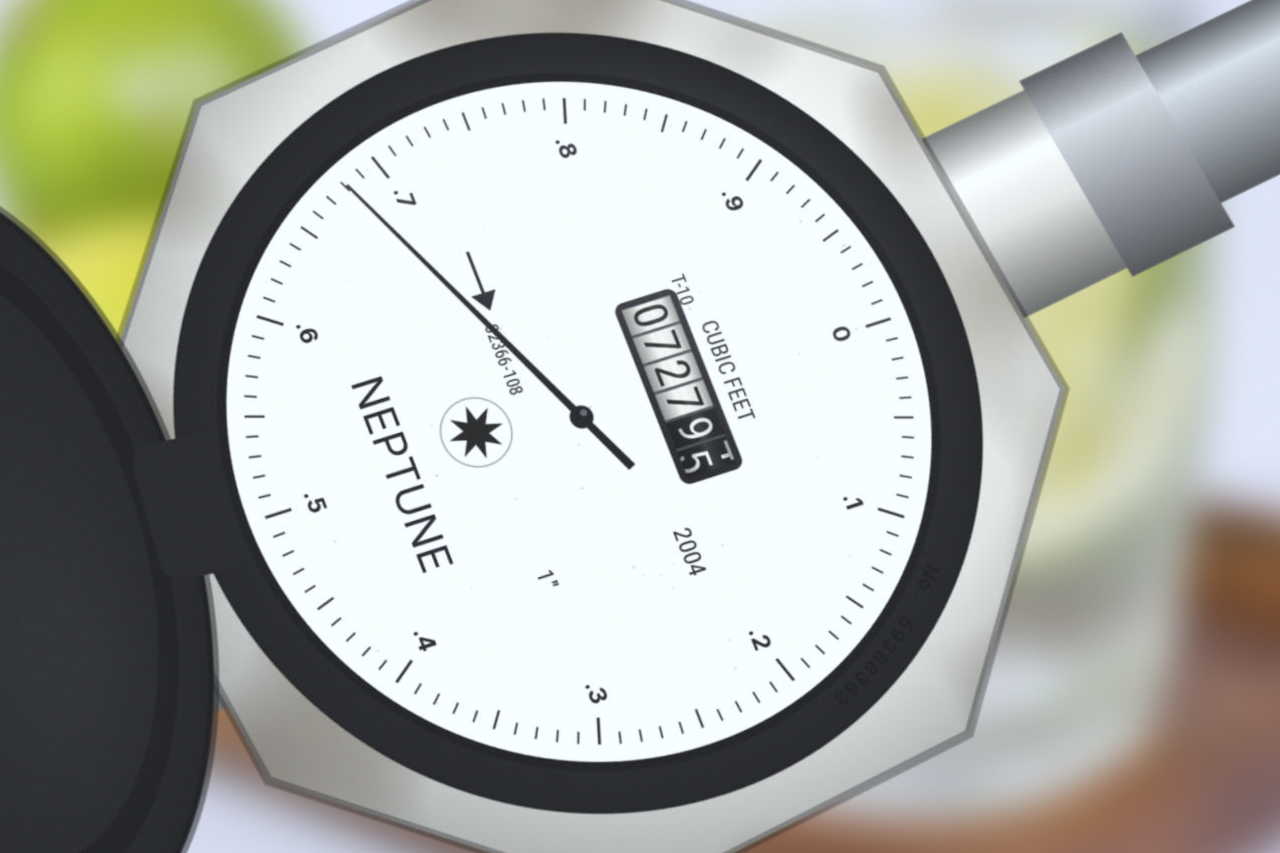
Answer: 72794.68 ft³
